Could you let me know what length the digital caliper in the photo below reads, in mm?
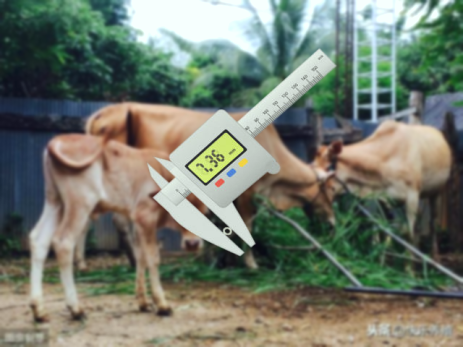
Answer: 7.36 mm
